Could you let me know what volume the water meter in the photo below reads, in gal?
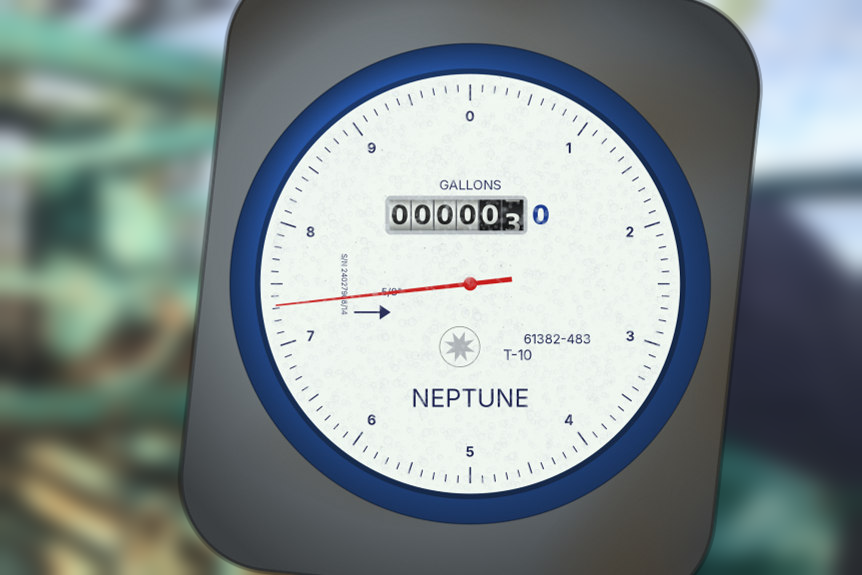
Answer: 27.3 gal
